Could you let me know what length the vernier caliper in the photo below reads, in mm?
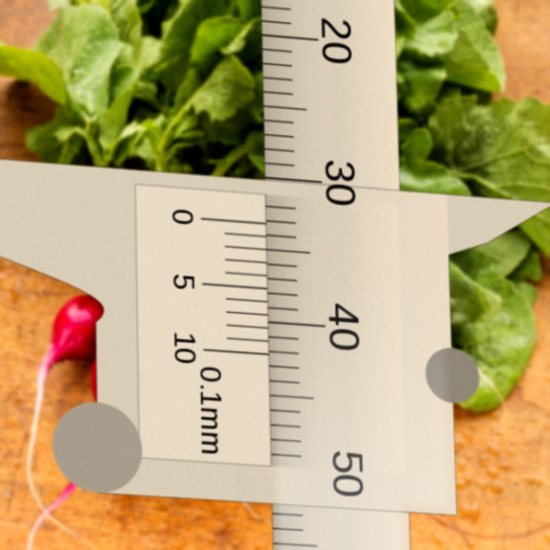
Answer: 33.2 mm
